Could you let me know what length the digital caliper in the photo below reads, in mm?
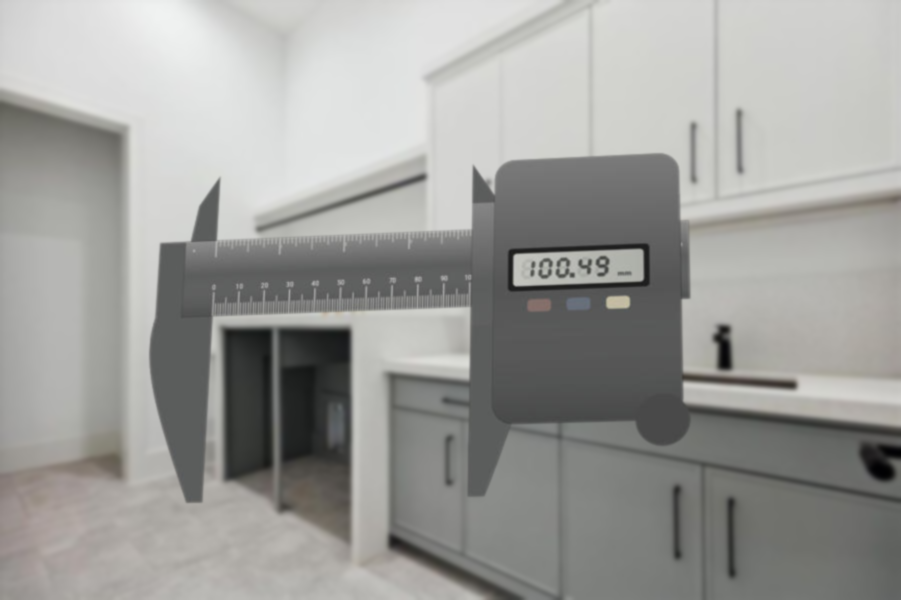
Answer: 100.49 mm
